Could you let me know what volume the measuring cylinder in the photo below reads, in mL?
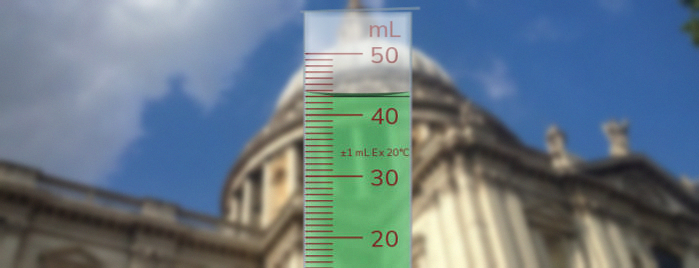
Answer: 43 mL
